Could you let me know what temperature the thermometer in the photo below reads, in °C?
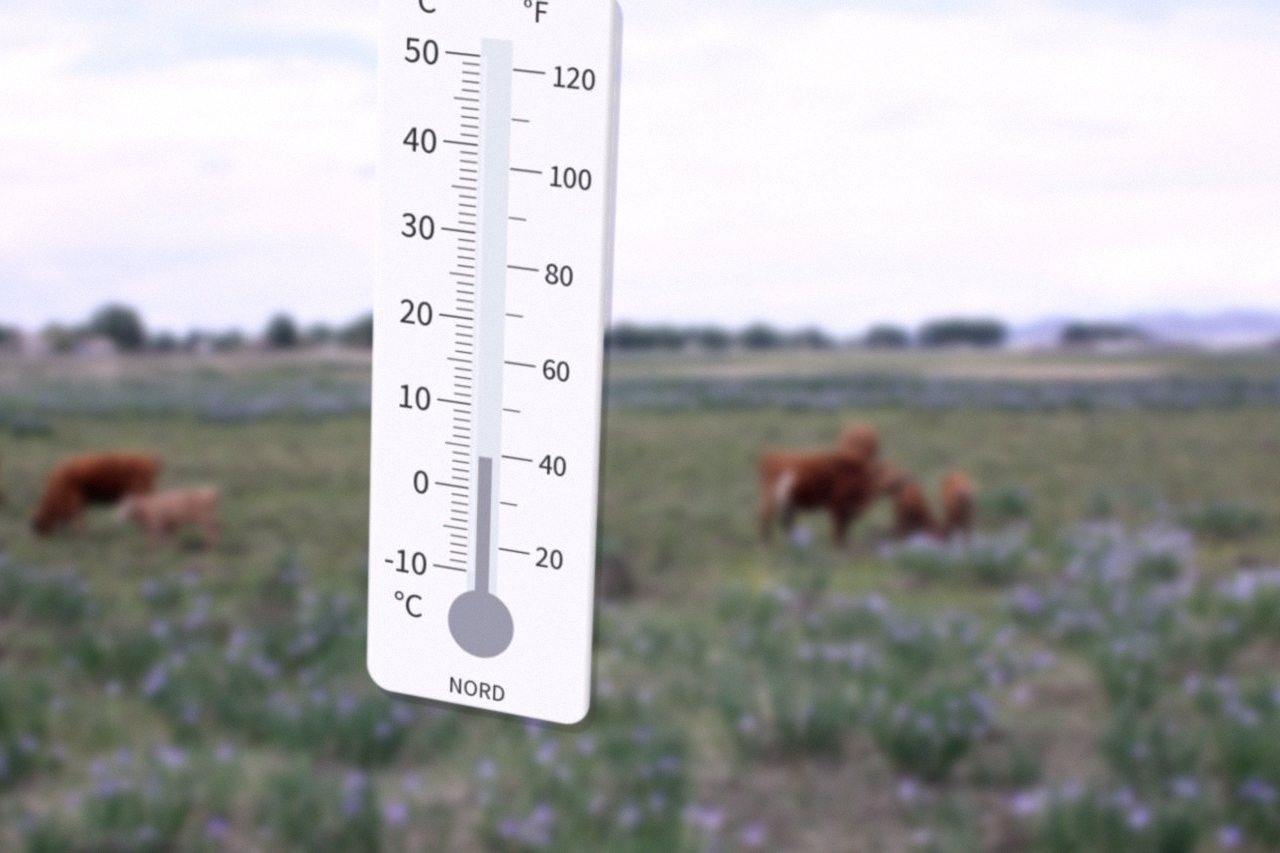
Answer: 4 °C
